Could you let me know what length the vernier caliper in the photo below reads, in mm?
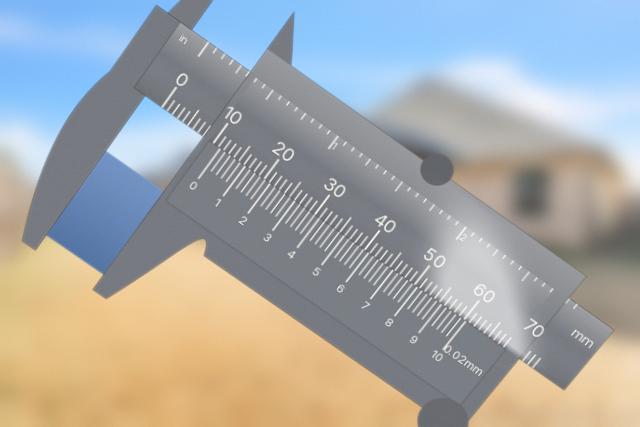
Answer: 11.4 mm
